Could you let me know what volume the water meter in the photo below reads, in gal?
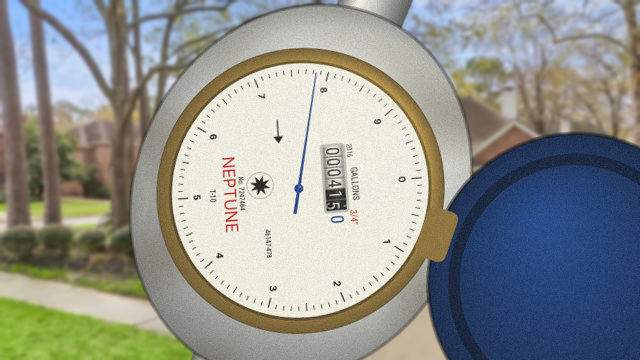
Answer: 4147.8 gal
